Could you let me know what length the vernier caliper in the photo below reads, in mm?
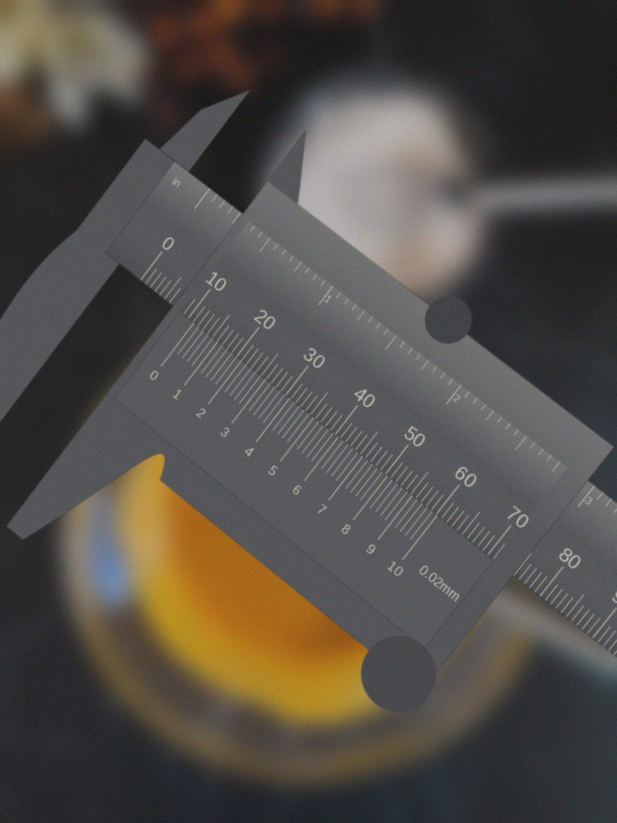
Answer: 11.2 mm
